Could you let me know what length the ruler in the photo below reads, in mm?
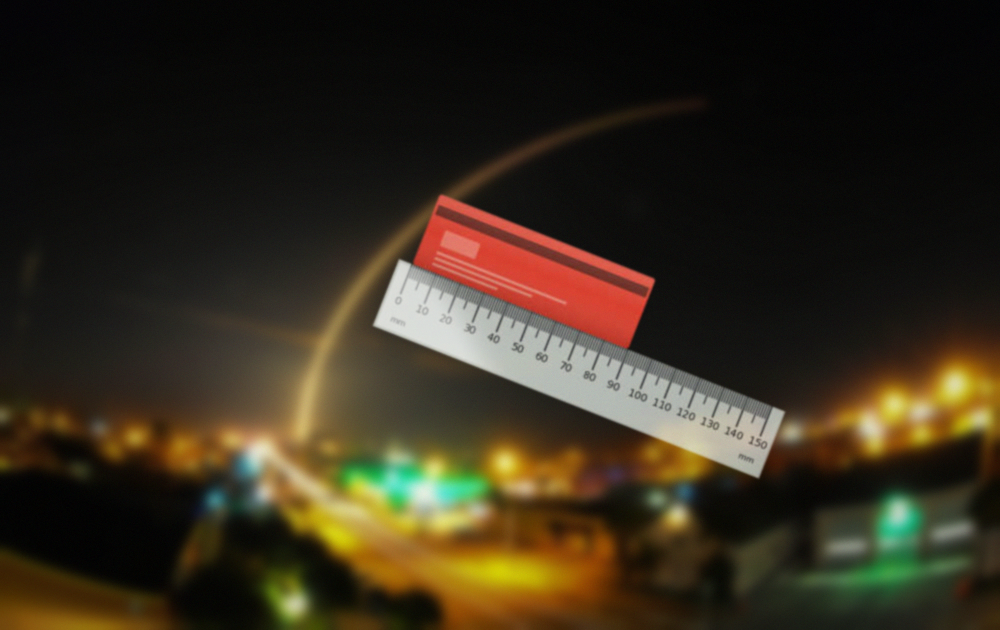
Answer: 90 mm
